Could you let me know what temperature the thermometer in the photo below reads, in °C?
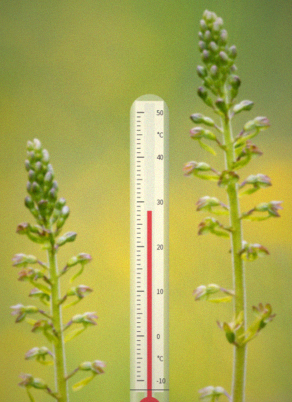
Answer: 28 °C
